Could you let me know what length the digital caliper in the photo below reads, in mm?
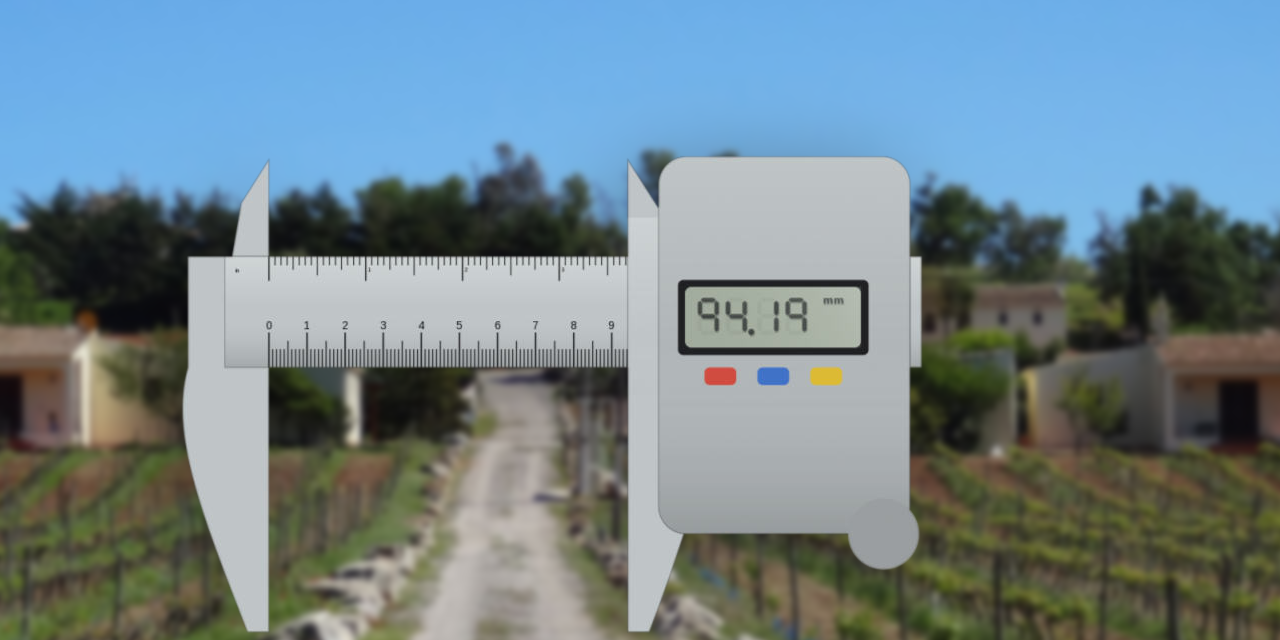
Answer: 94.19 mm
